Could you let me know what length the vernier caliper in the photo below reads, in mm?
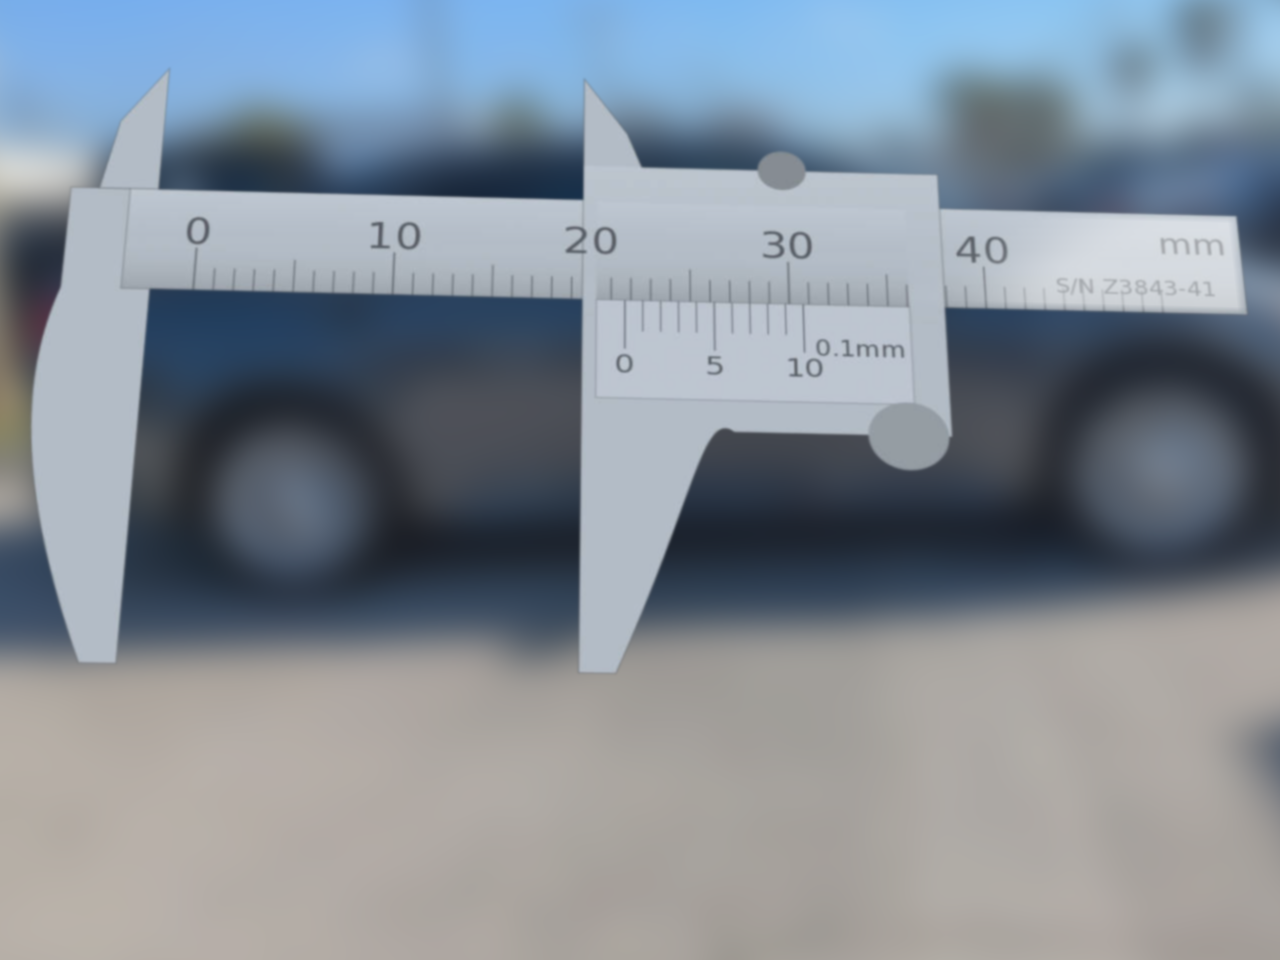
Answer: 21.7 mm
